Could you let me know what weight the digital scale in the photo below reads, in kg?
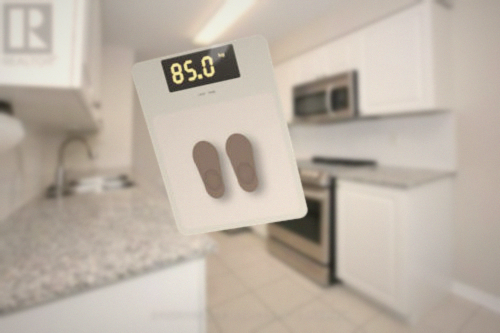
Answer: 85.0 kg
